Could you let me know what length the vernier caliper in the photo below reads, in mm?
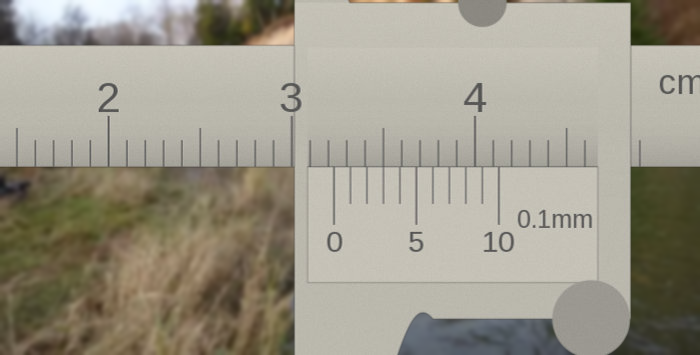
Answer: 32.3 mm
